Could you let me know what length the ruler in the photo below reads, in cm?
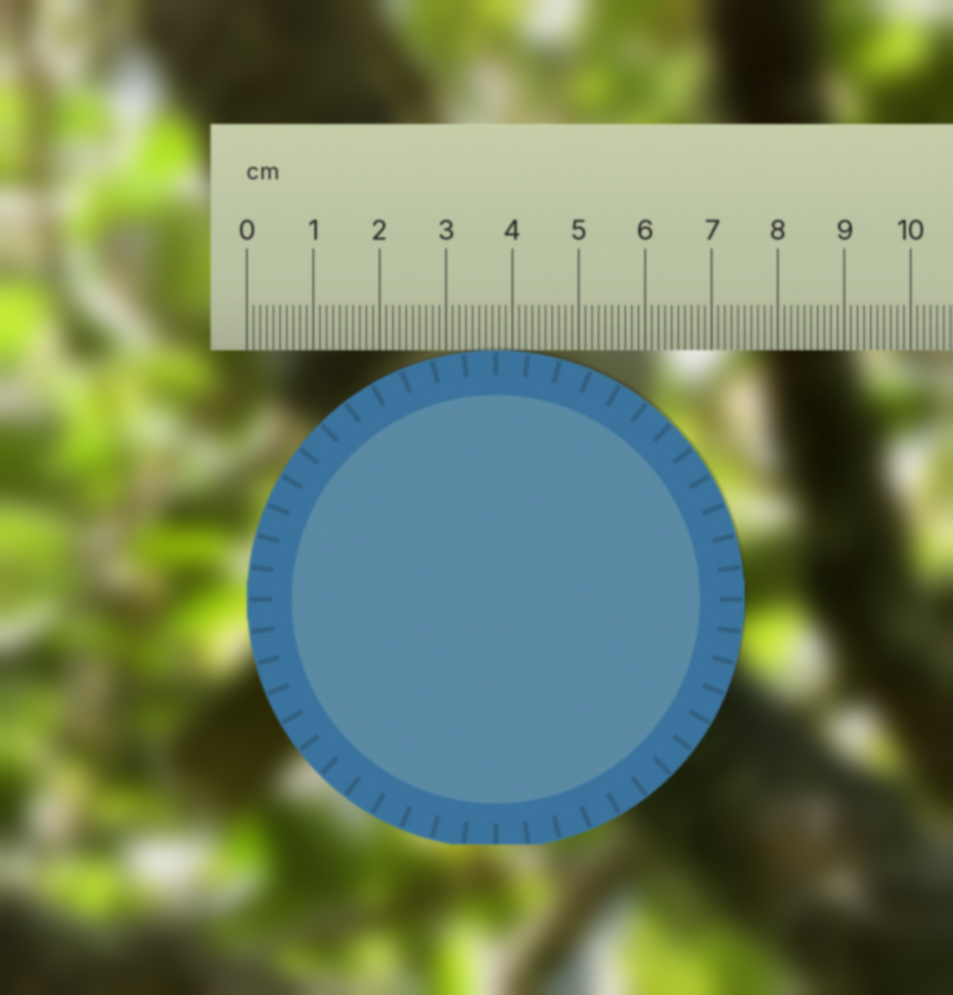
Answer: 7.5 cm
